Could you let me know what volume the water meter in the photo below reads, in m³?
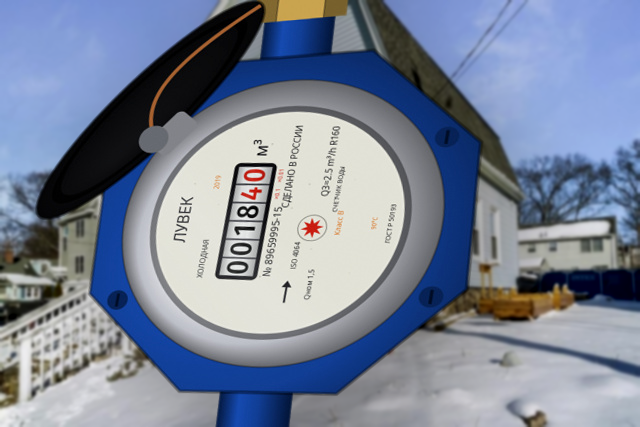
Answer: 18.40 m³
